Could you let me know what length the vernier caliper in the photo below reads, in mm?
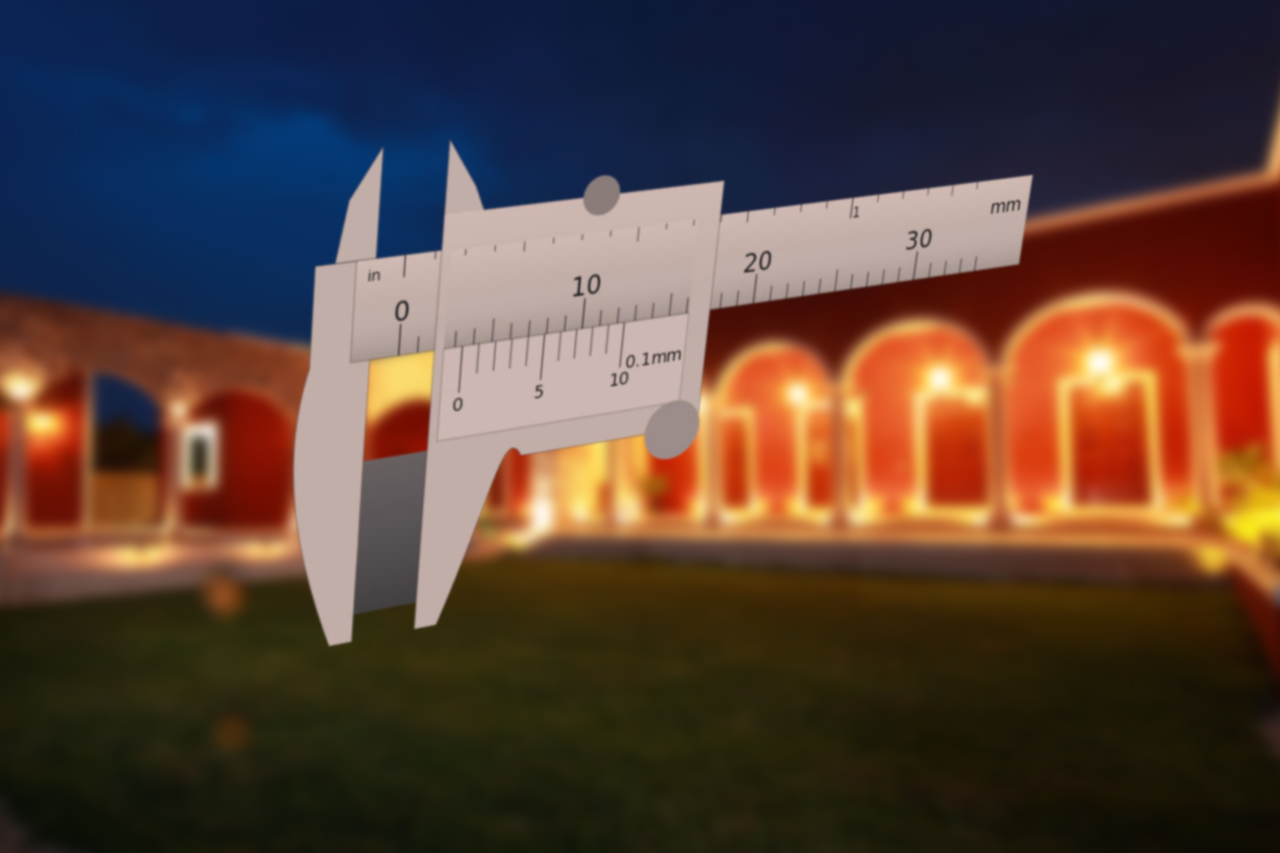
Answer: 3.4 mm
